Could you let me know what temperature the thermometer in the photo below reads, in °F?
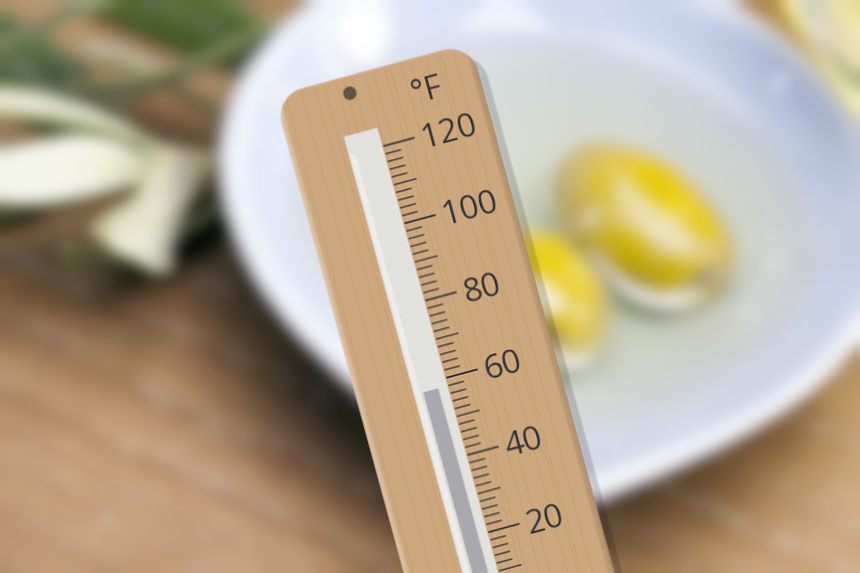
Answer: 58 °F
